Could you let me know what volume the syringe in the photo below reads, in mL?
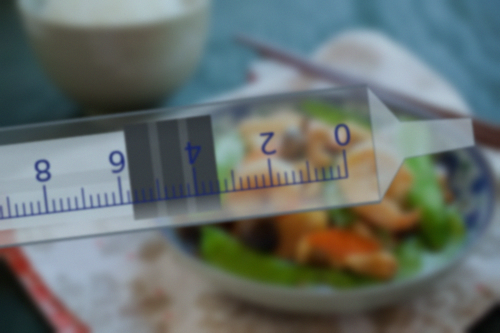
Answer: 3.4 mL
